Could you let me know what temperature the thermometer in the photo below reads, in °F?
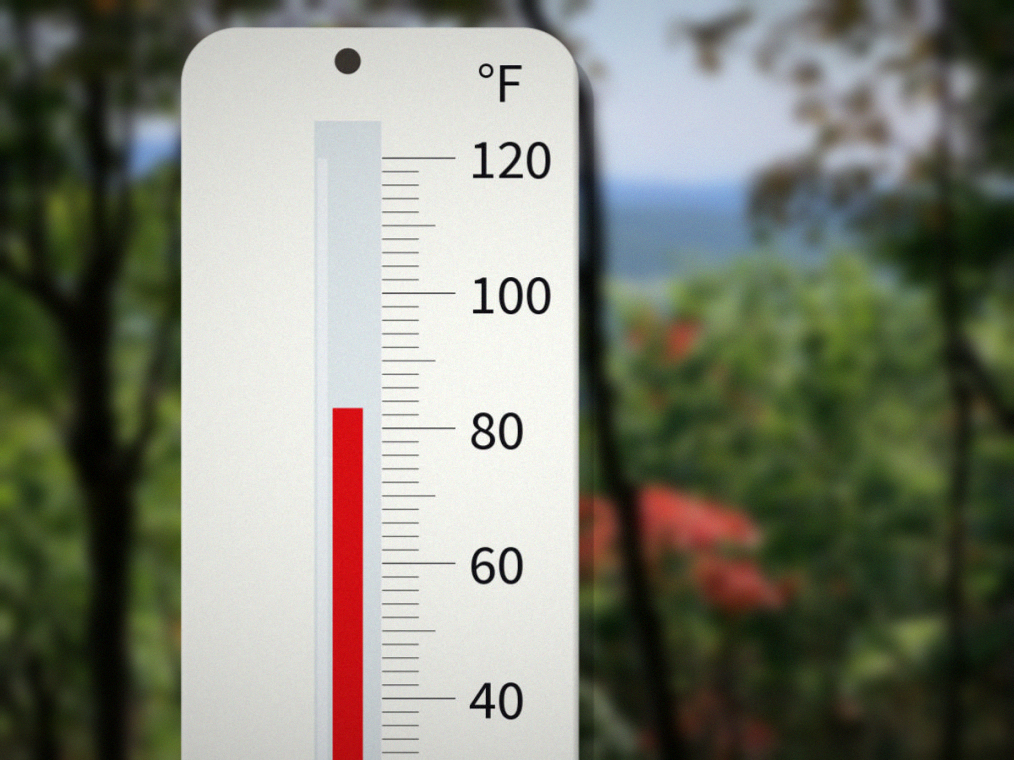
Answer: 83 °F
